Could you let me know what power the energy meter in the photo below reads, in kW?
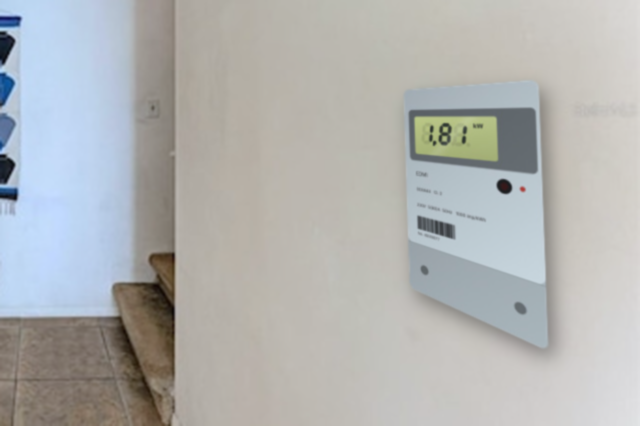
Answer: 1.81 kW
